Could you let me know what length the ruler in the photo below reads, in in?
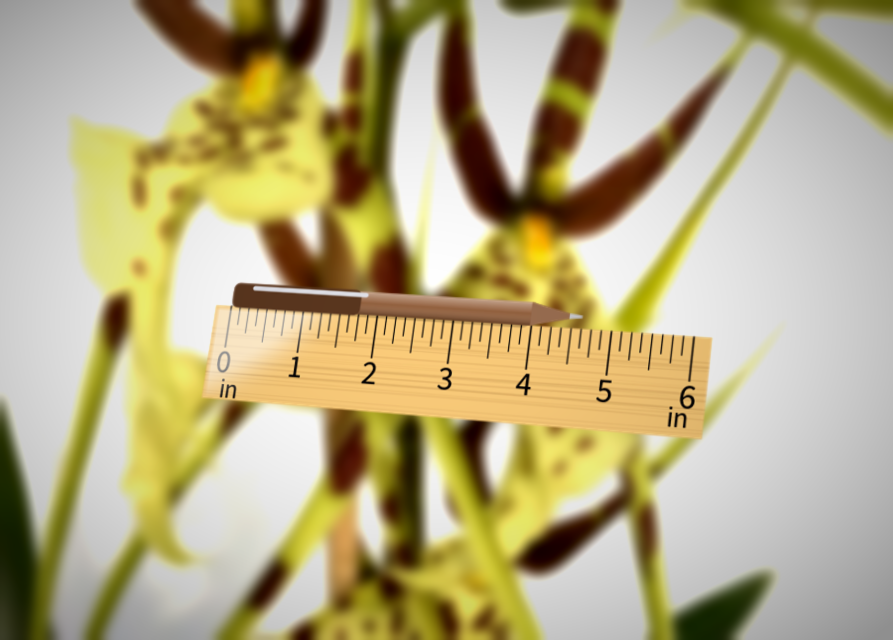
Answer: 4.625 in
